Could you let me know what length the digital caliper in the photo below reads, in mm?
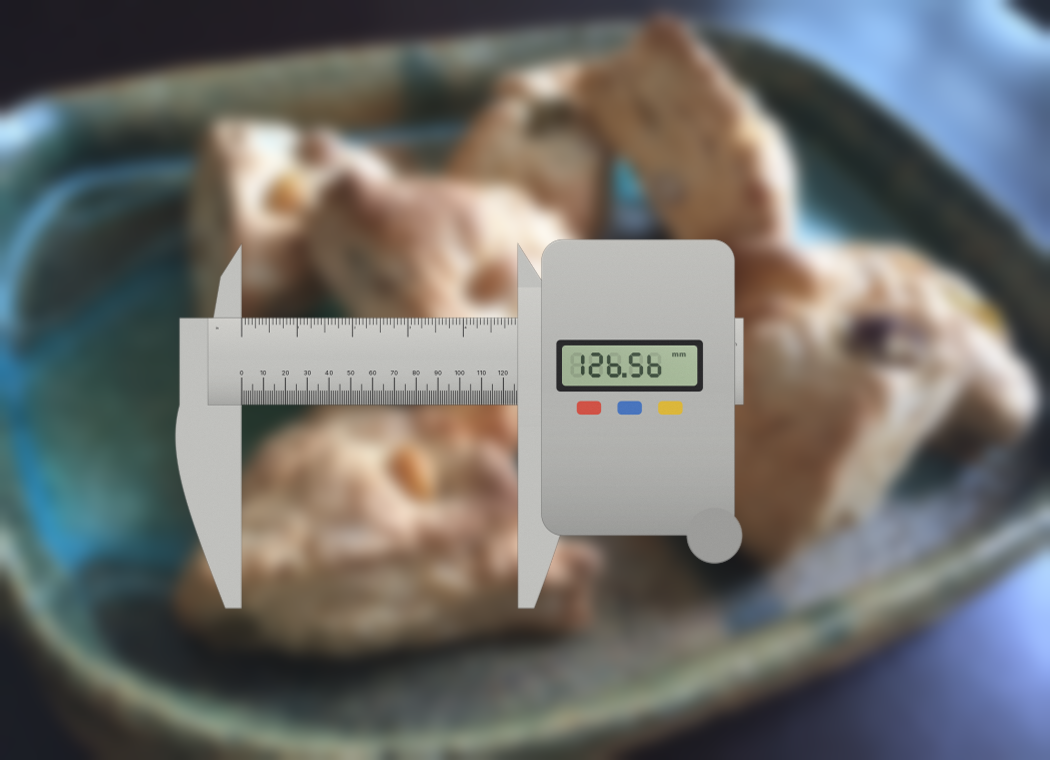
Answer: 126.56 mm
